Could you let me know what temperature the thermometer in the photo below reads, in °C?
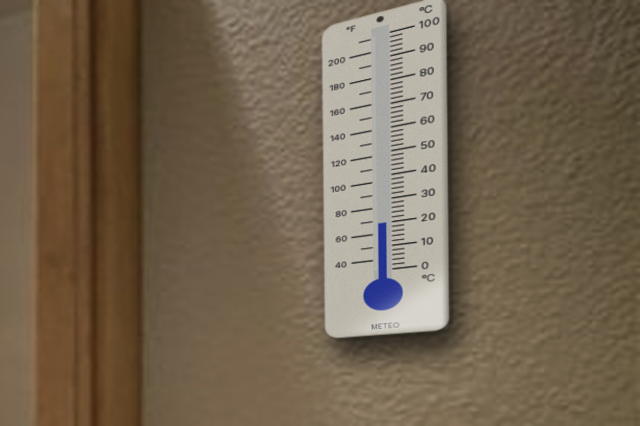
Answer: 20 °C
